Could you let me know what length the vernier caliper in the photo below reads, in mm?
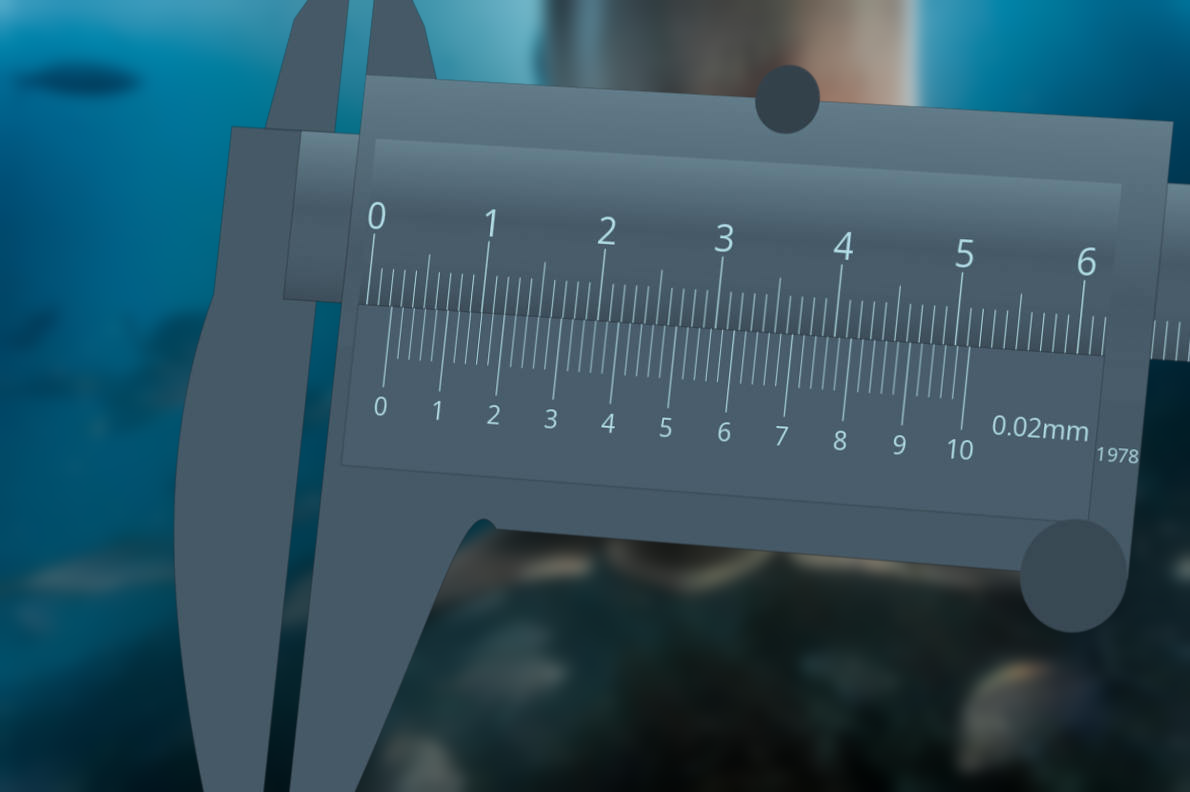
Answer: 2.2 mm
